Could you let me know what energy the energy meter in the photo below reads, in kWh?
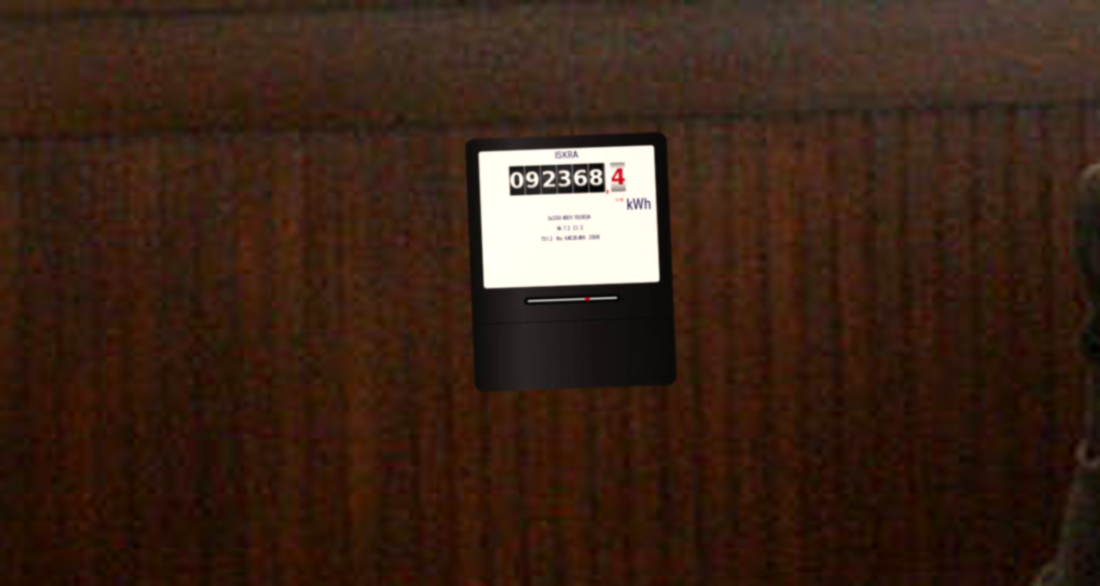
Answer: 92368.4 kWh
